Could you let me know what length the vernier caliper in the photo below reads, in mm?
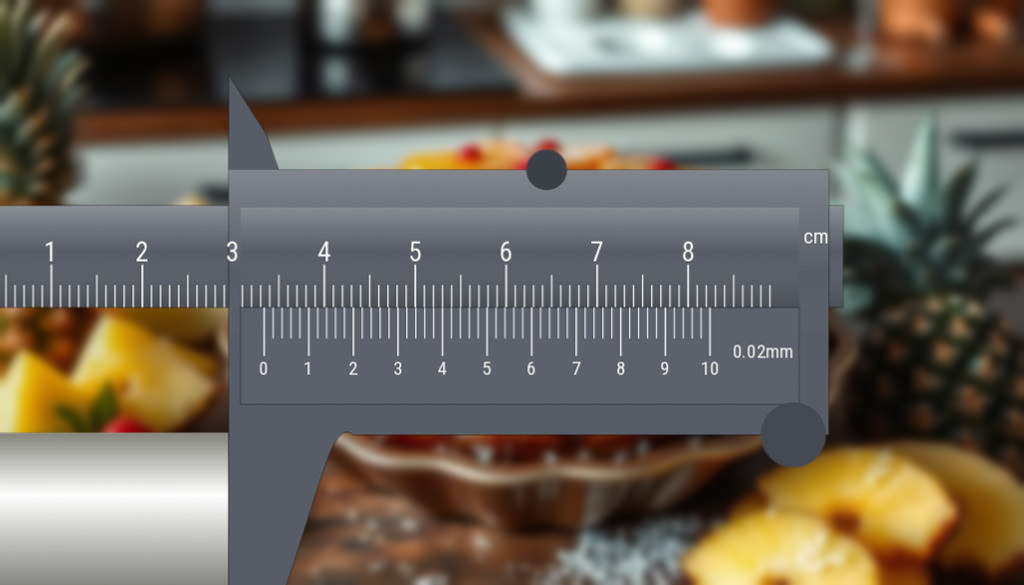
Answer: 33.4 mm
